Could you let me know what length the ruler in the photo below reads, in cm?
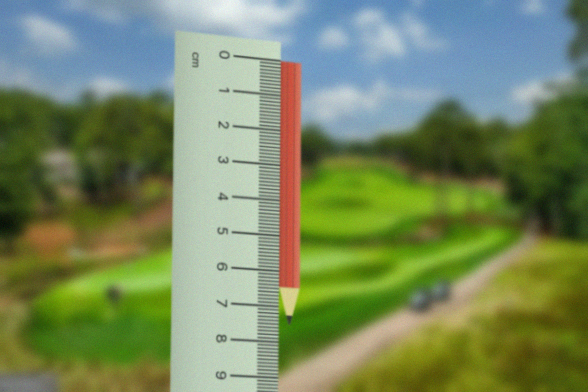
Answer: 7.5 cm
